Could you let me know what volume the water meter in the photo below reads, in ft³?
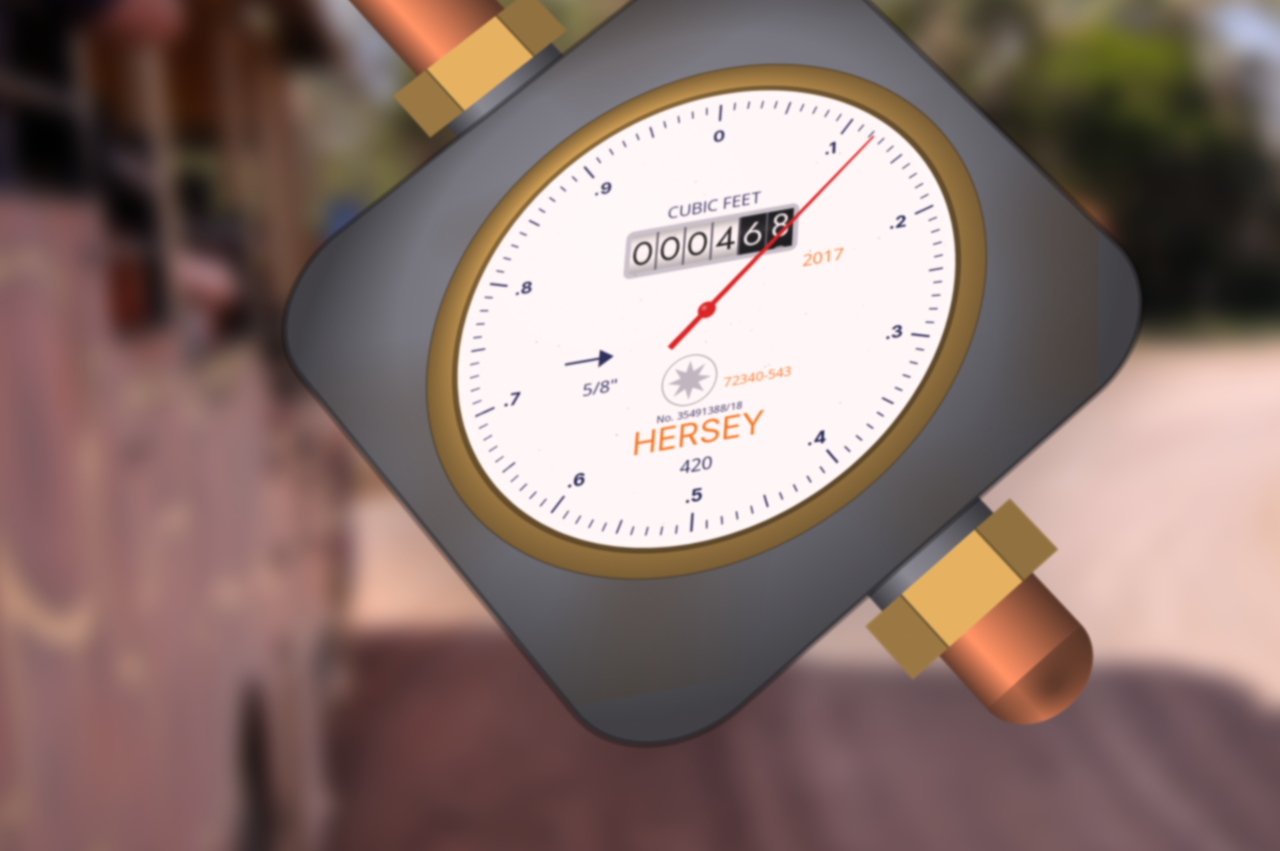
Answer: 468.12 ft³
